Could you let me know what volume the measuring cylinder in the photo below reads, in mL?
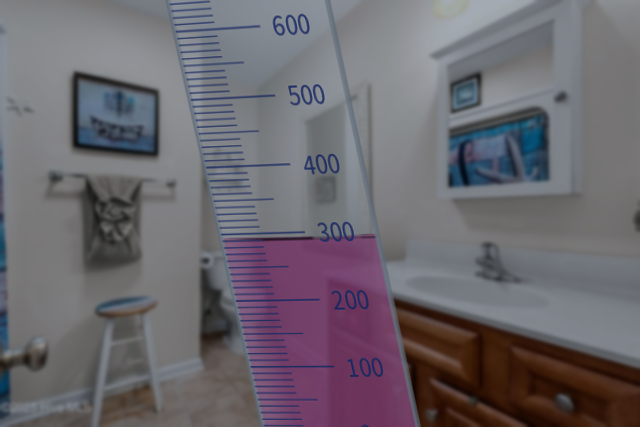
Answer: 290 mL
